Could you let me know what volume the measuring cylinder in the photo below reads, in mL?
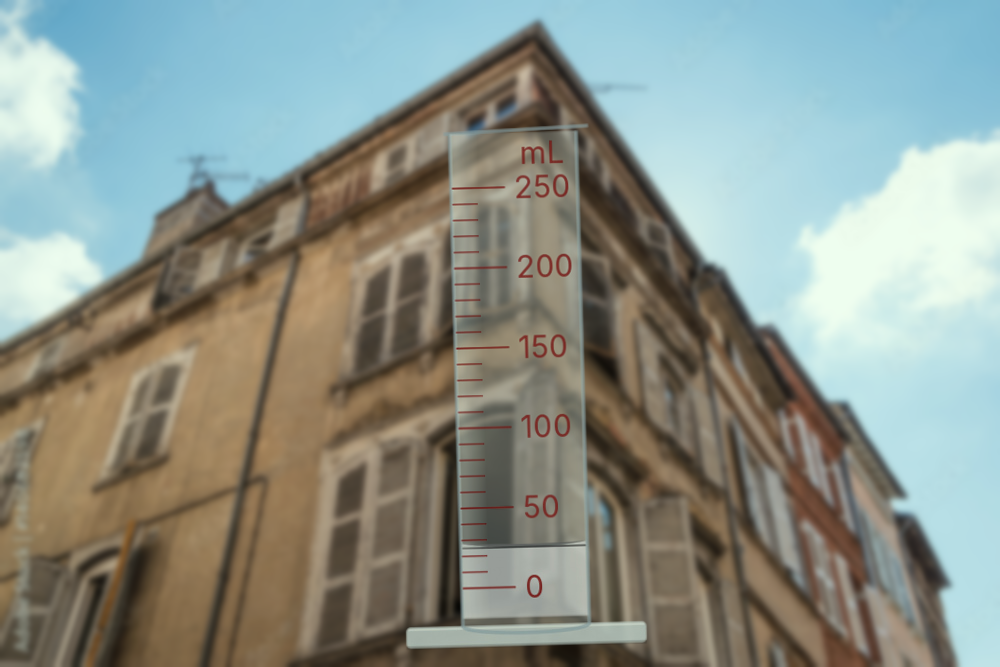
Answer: 25 mL
